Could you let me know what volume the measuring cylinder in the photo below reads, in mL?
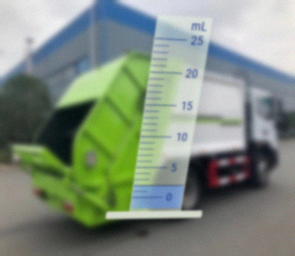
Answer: 2 mL
